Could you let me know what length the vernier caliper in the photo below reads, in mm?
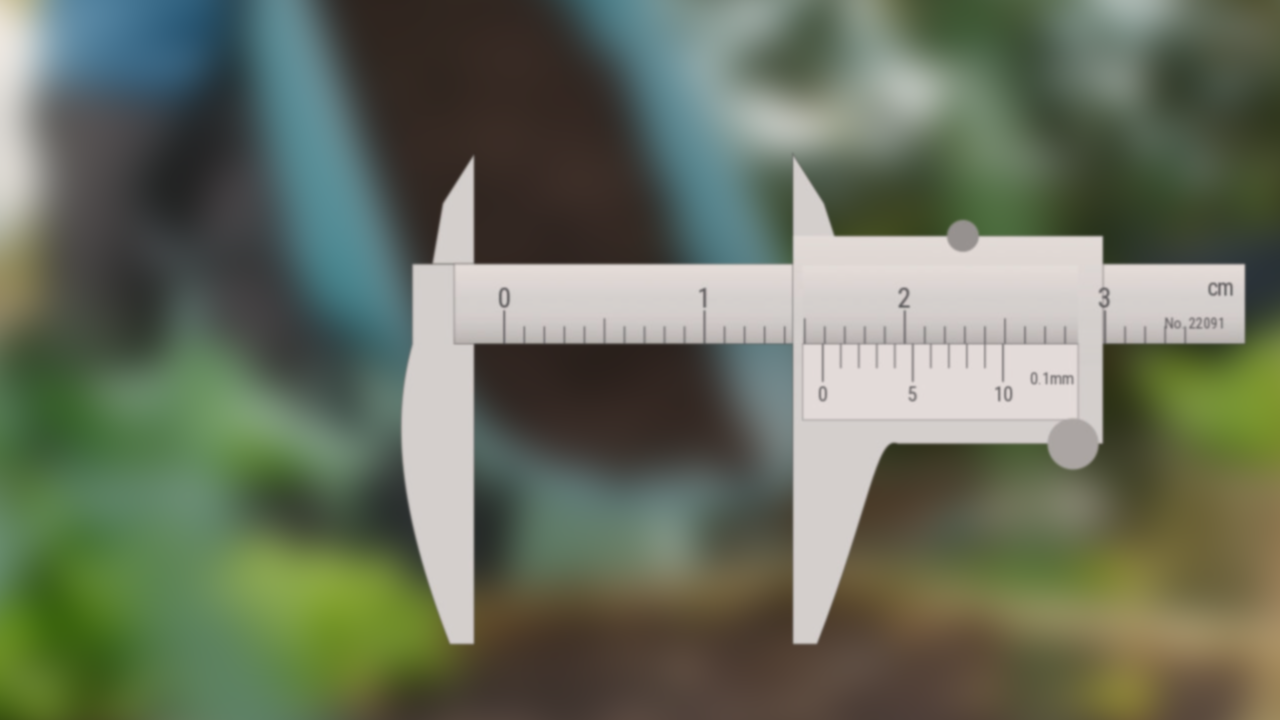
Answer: 15.9 mm
